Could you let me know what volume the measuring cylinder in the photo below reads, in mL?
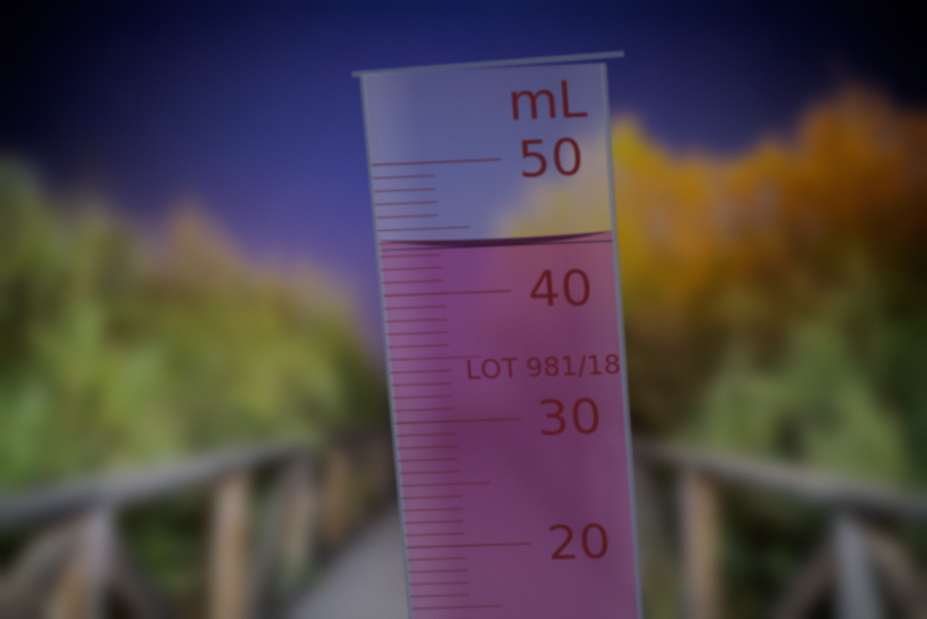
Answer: 43.5 mL
